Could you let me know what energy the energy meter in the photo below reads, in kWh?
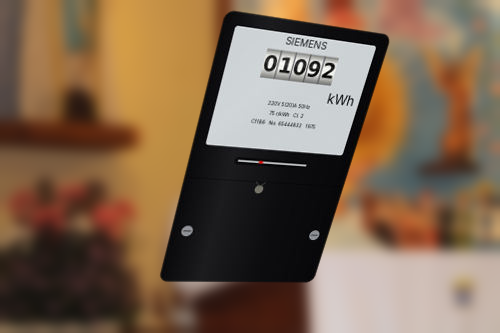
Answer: 1092 kWh
